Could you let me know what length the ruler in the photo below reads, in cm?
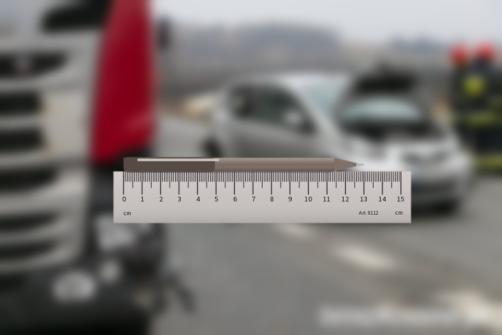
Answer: 13 cm
